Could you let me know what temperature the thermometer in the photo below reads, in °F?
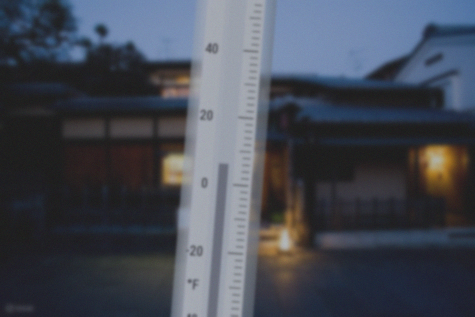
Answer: 6 °F
